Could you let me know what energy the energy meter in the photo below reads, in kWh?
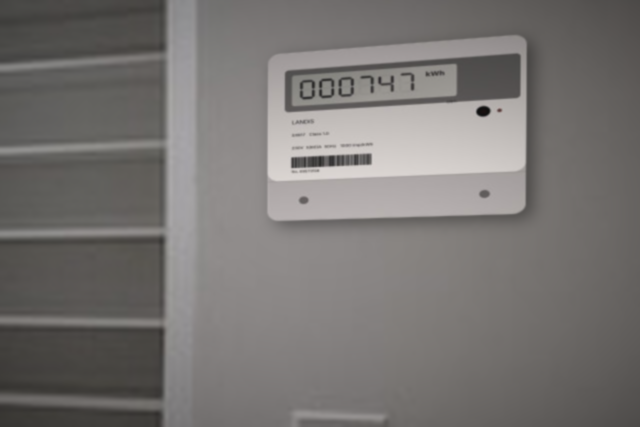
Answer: 747 kWh
